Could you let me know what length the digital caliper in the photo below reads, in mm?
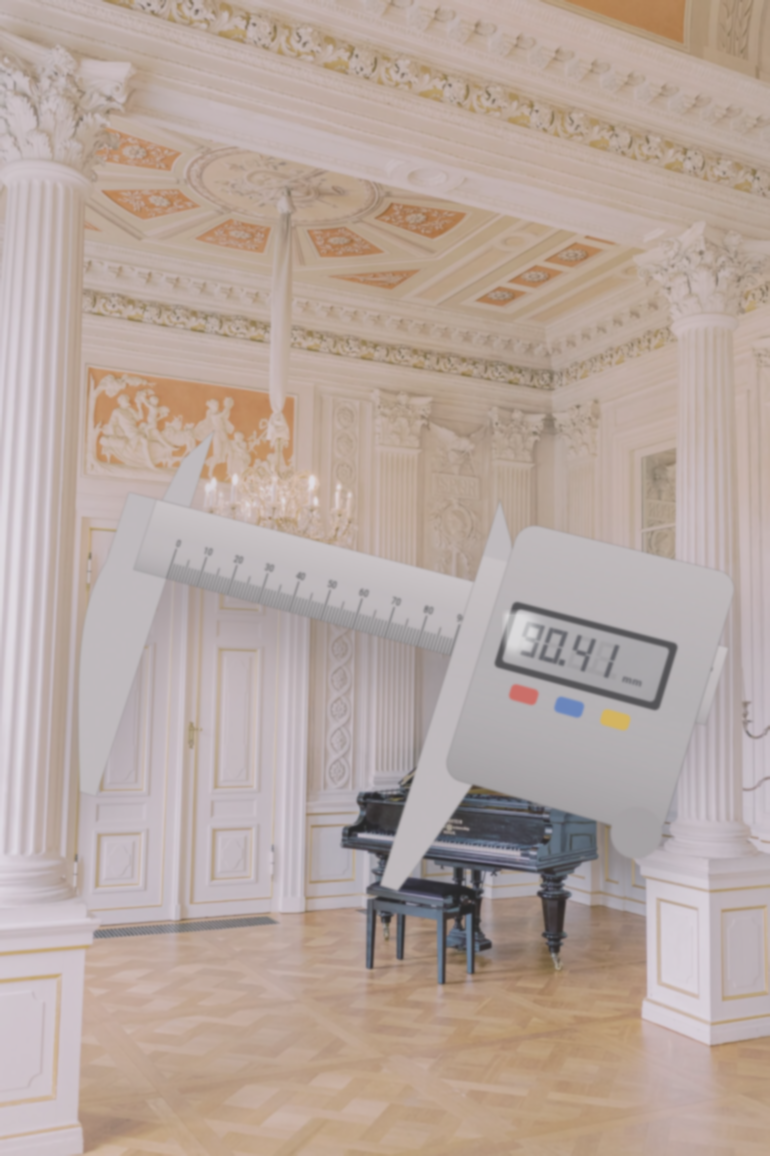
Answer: 90.41 mm
